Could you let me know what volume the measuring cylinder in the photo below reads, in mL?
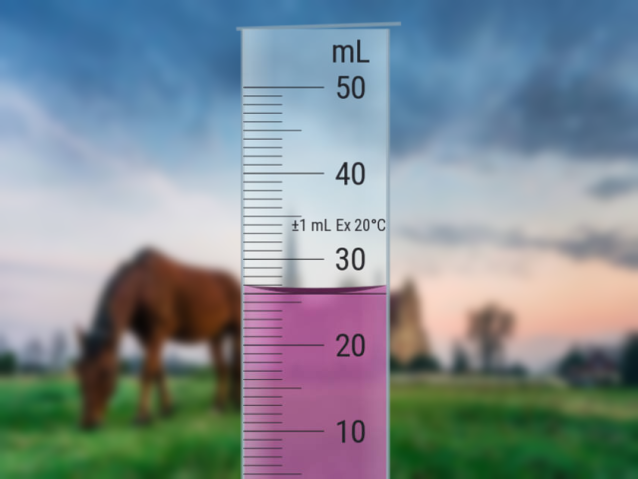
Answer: 26 mL
